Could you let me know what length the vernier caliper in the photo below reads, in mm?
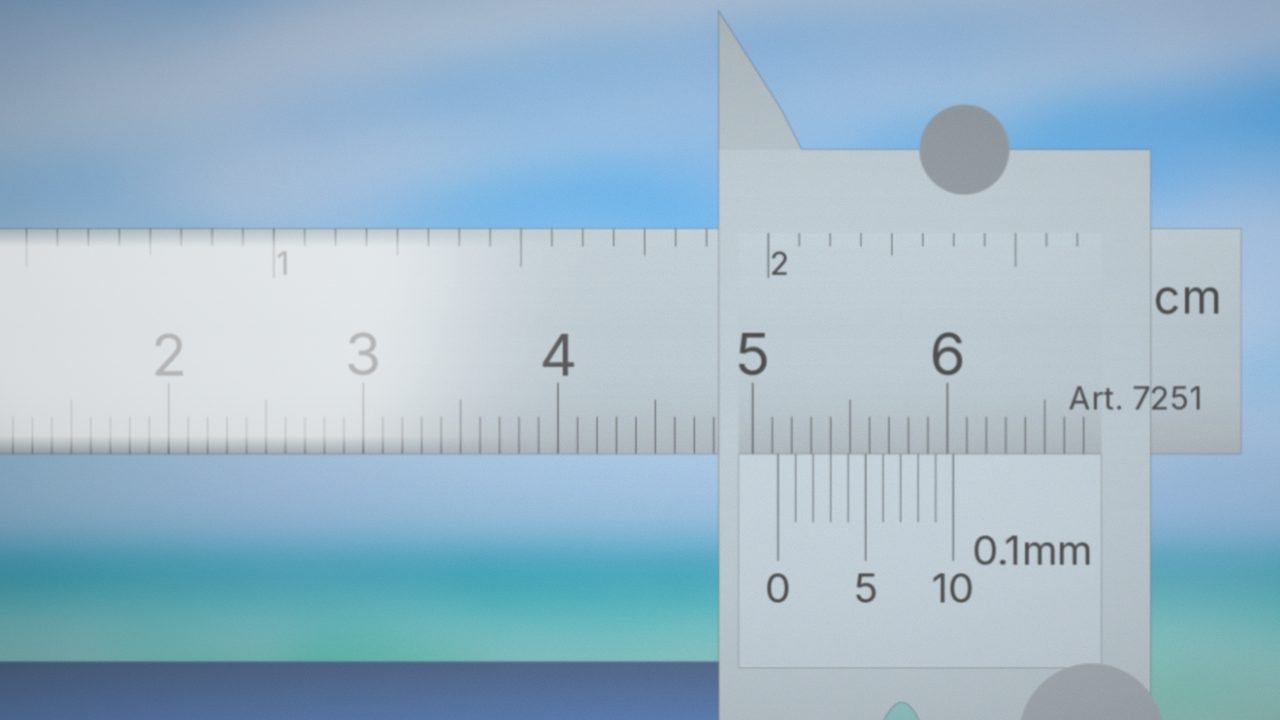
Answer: 51.3 mm
